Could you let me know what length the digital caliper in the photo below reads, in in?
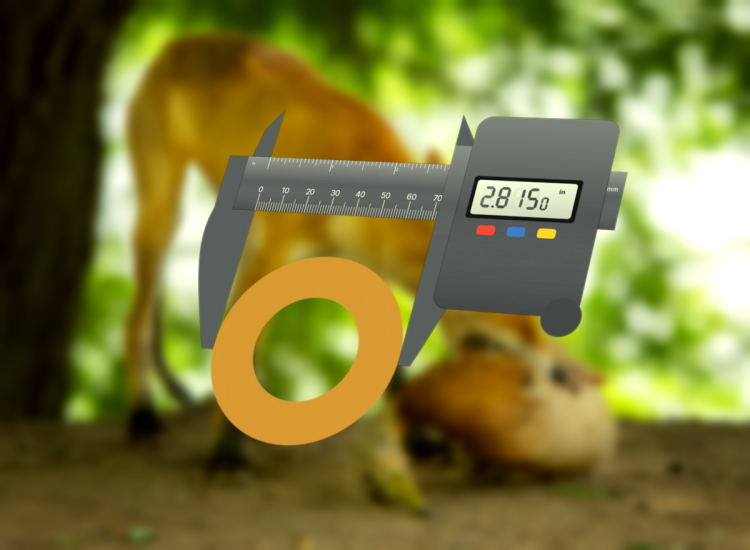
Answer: 2.8150 in
